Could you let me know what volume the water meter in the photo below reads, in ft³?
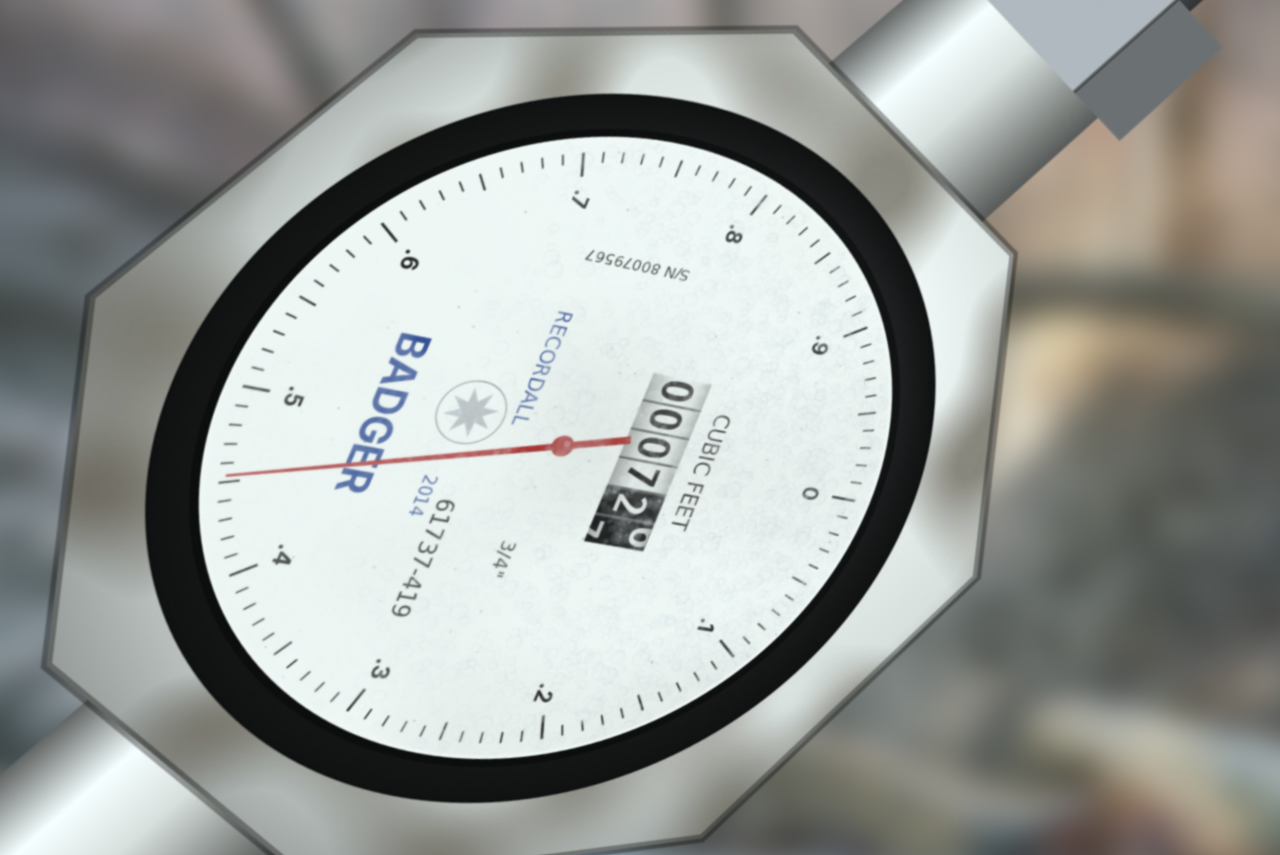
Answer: 726.45 ft³
